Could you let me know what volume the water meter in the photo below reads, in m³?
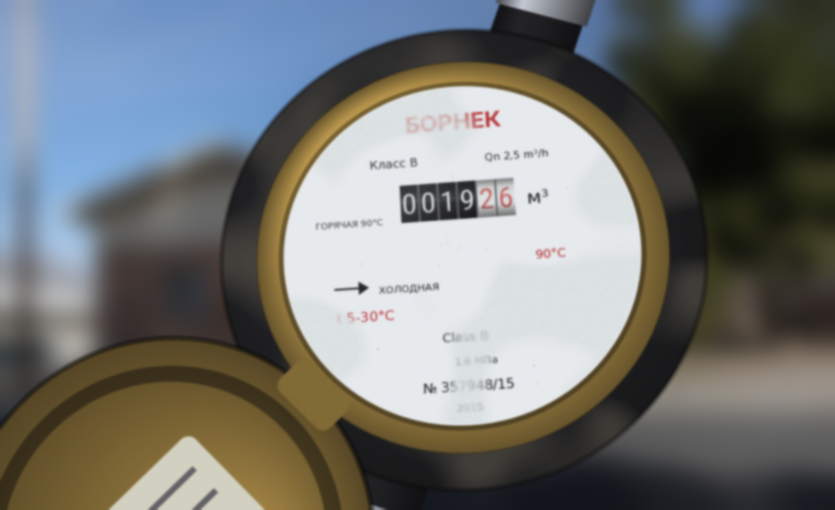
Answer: 19.26 m³
